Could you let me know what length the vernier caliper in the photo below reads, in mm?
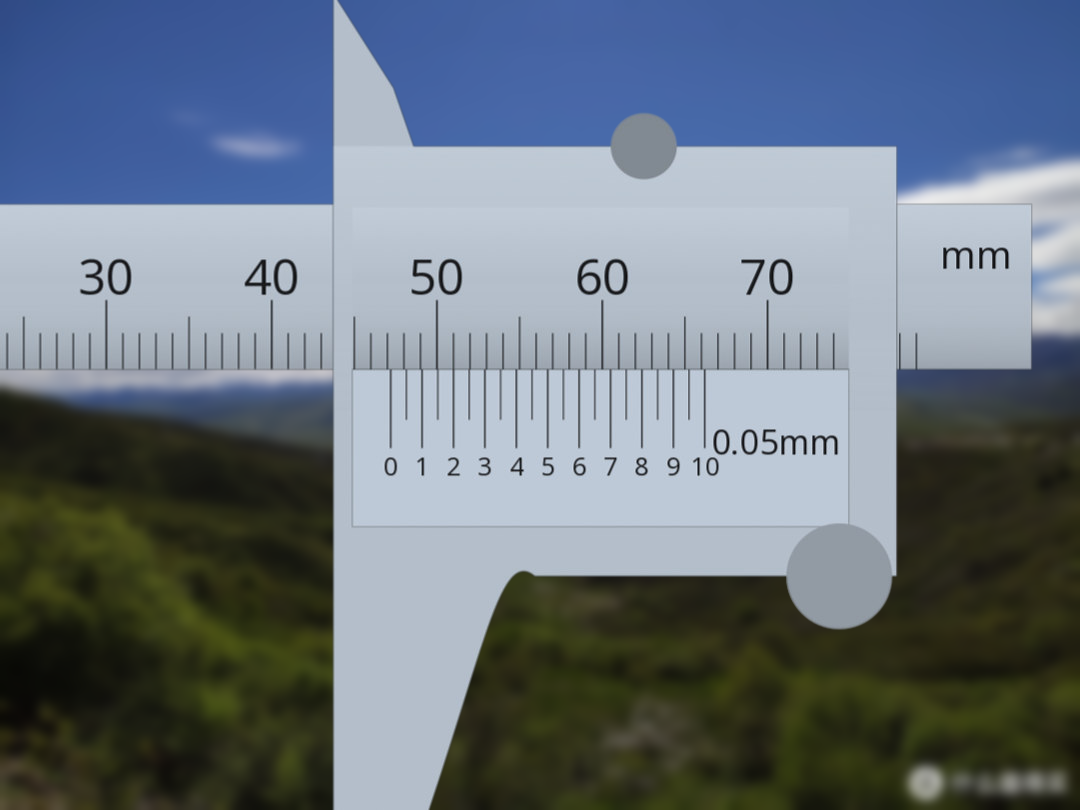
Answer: 47.2 mm
